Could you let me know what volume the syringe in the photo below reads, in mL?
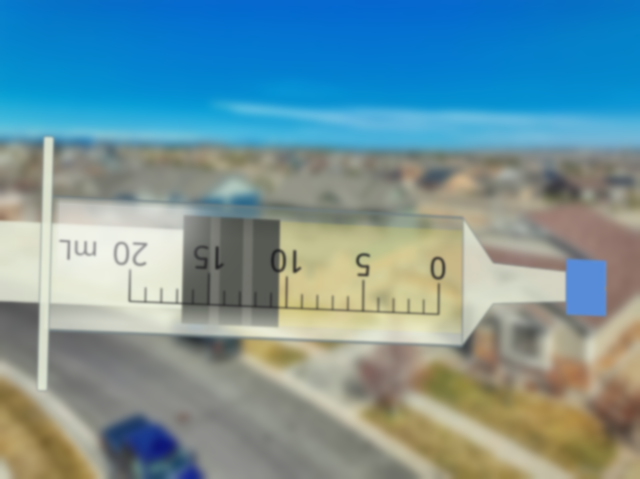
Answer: 10.5 mL
